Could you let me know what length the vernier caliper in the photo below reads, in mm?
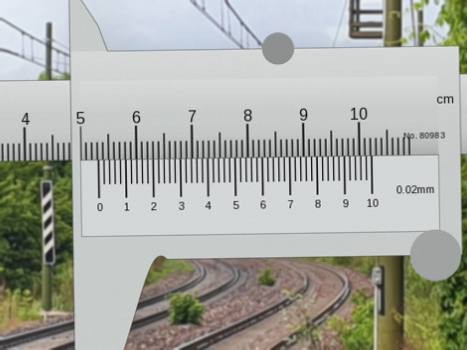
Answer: 53.2 mm
